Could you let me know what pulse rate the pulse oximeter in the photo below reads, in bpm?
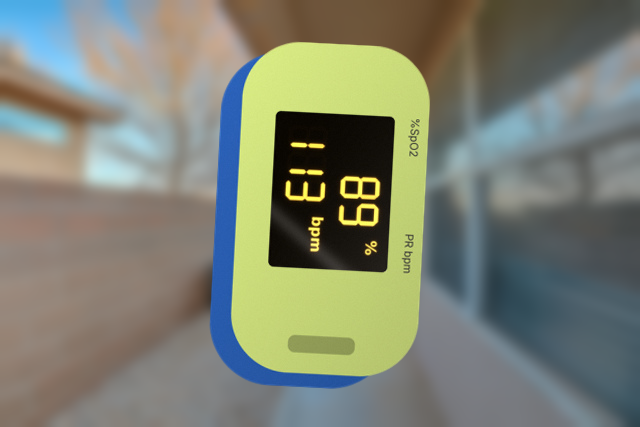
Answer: 113 bpm
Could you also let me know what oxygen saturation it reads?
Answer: 89 %
